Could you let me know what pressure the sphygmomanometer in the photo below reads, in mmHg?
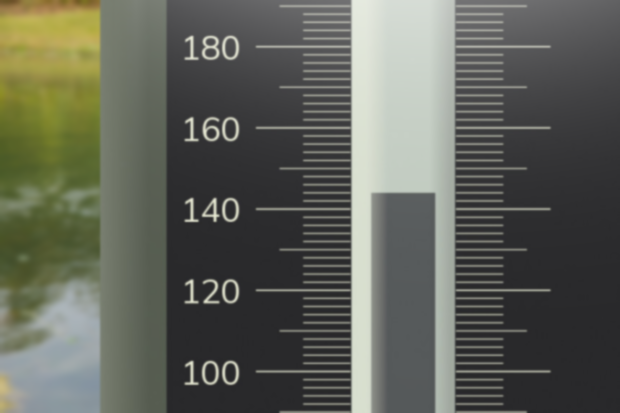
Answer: 144 mmHg
